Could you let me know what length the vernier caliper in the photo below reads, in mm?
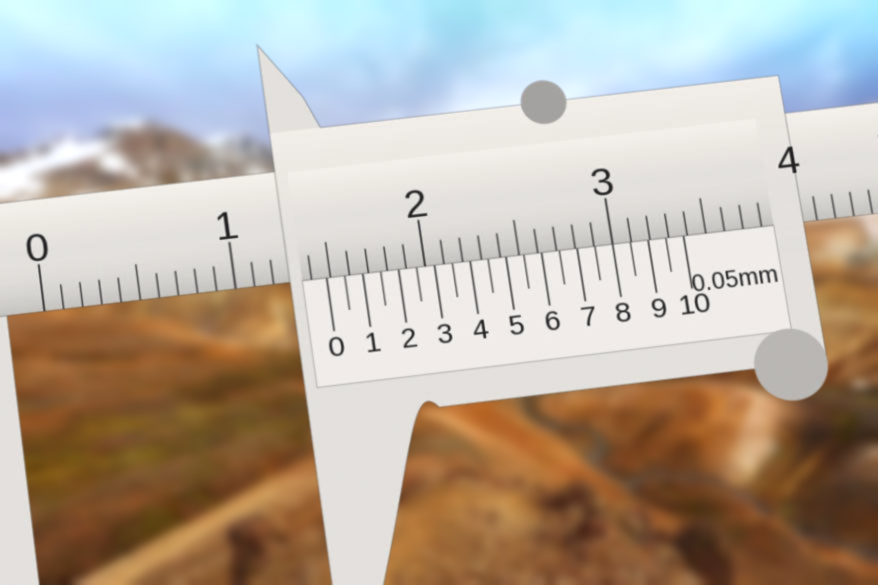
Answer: 14.8 mm
